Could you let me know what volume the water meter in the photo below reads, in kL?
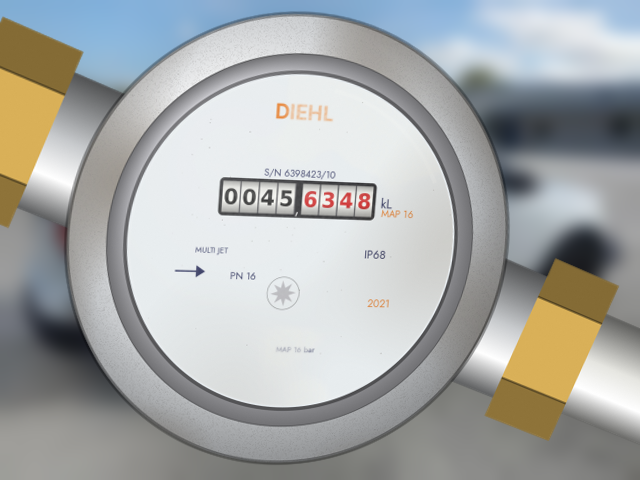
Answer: 45.6348 kL
